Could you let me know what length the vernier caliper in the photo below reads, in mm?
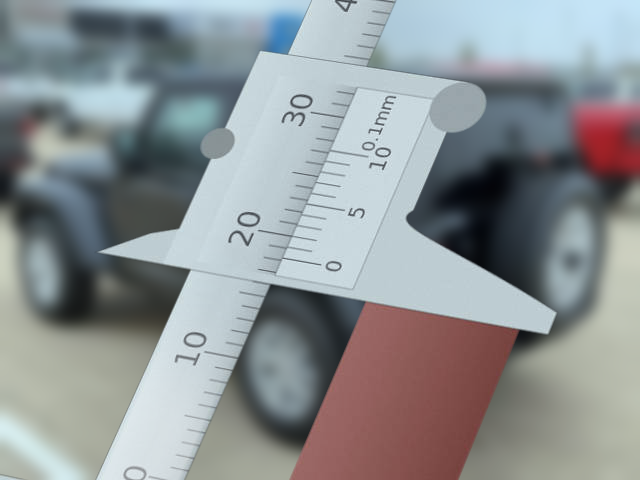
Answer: 18.2 mm
